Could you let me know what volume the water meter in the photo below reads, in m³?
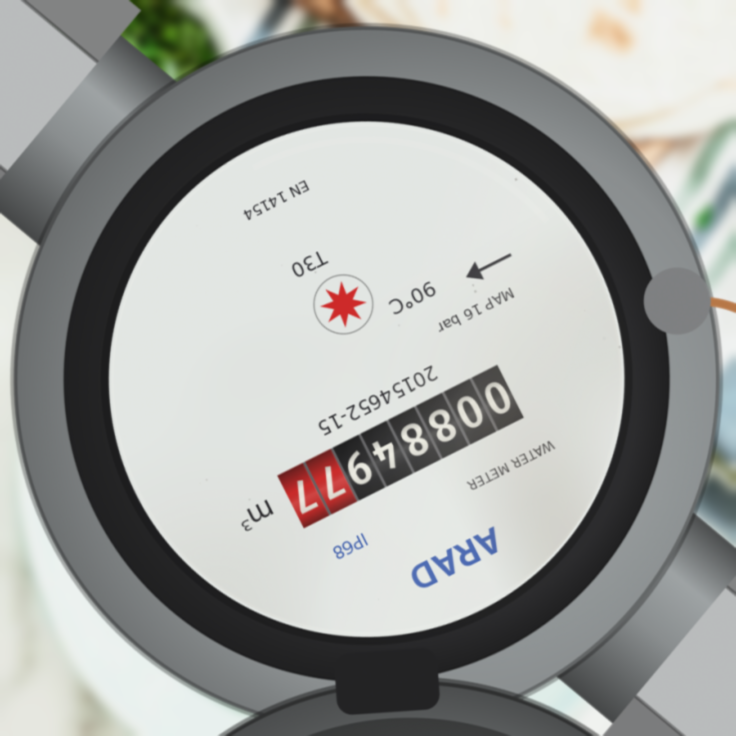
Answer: 8849.77 m³
